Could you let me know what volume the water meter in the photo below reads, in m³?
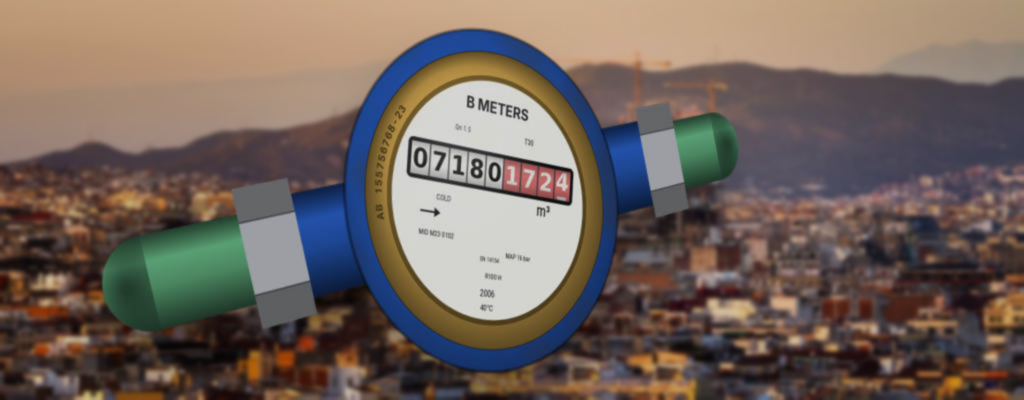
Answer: 7180.1724 m³
